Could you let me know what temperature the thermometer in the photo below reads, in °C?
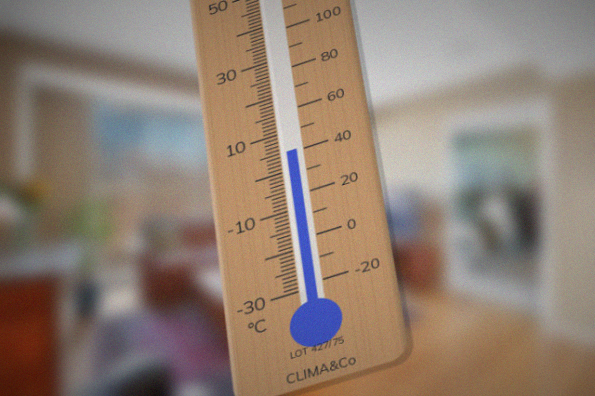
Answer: 5 °C
